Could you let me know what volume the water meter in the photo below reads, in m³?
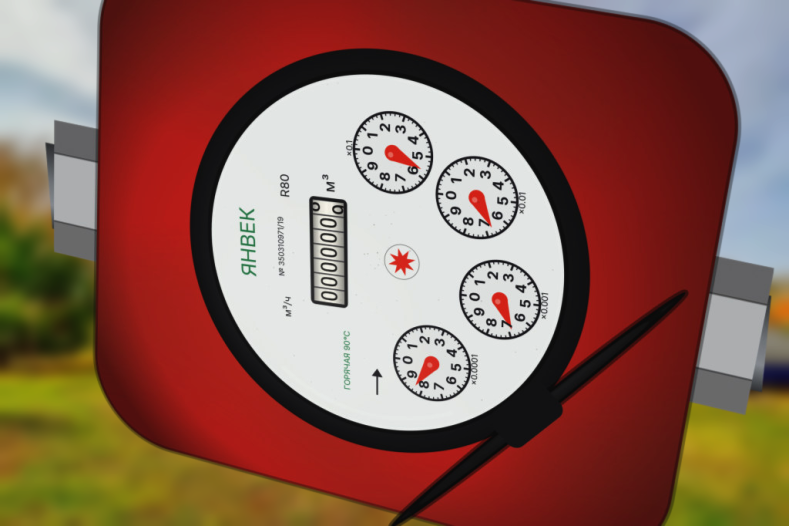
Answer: 8.5668 m³
